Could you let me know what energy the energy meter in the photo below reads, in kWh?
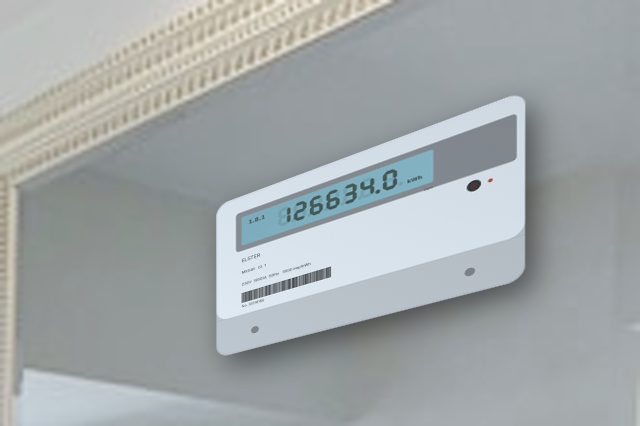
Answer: 126634.0 kWh
